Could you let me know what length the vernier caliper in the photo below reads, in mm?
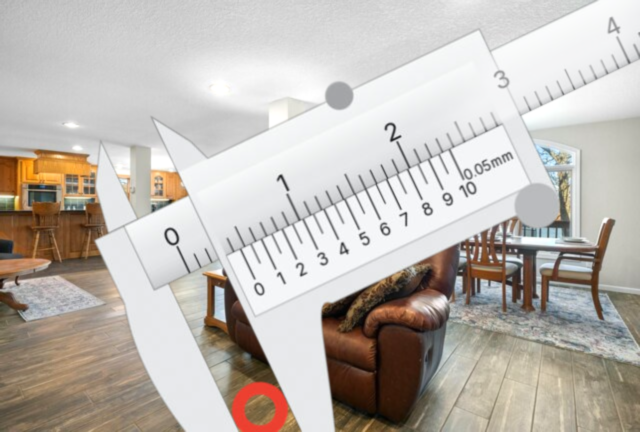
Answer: 4.6 mm
